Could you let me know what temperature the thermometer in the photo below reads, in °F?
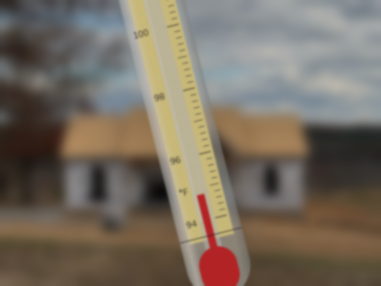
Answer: 94.8 °F
